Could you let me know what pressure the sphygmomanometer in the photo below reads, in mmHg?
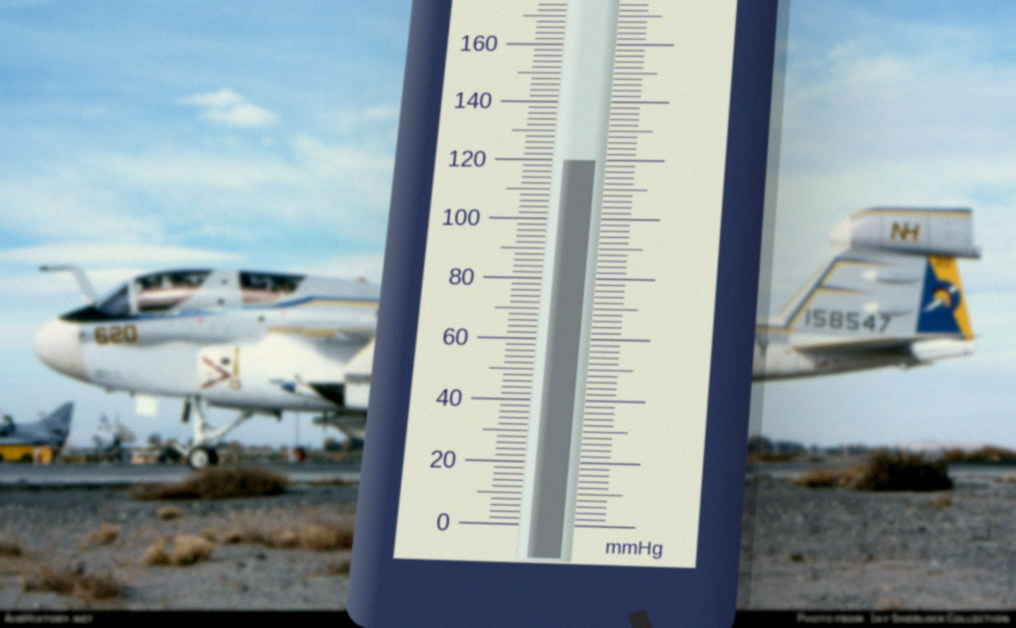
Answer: 120 mmHg
